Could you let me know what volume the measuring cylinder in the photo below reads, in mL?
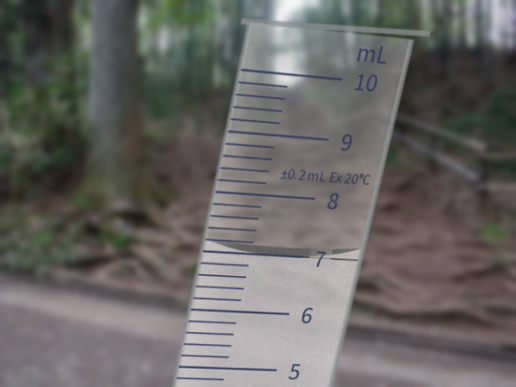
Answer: 7 mL
